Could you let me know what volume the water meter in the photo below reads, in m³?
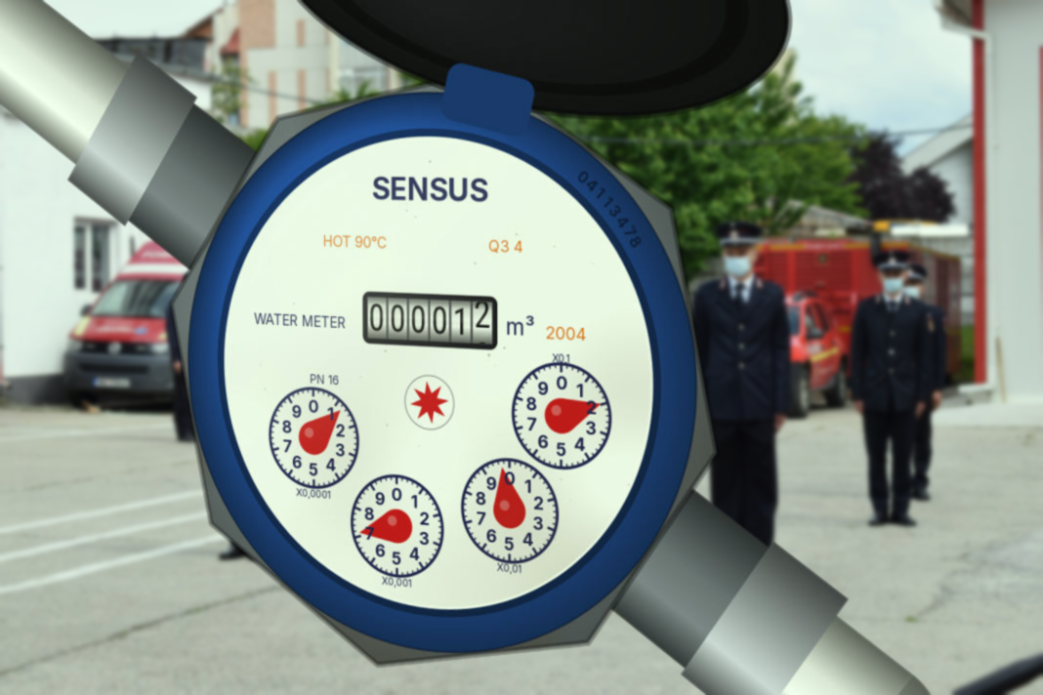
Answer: 12.1971 m³
